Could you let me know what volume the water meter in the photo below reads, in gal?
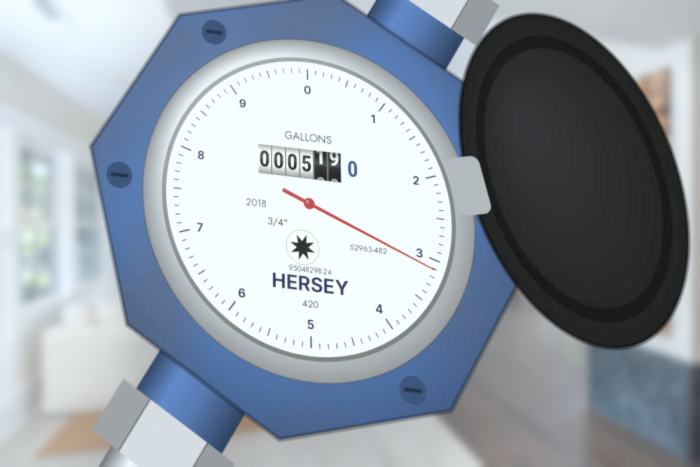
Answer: 5193.1 gal
